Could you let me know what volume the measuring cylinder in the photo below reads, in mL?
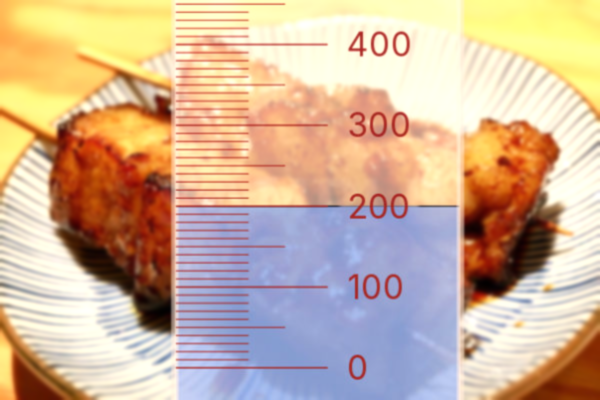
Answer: 200 mL
